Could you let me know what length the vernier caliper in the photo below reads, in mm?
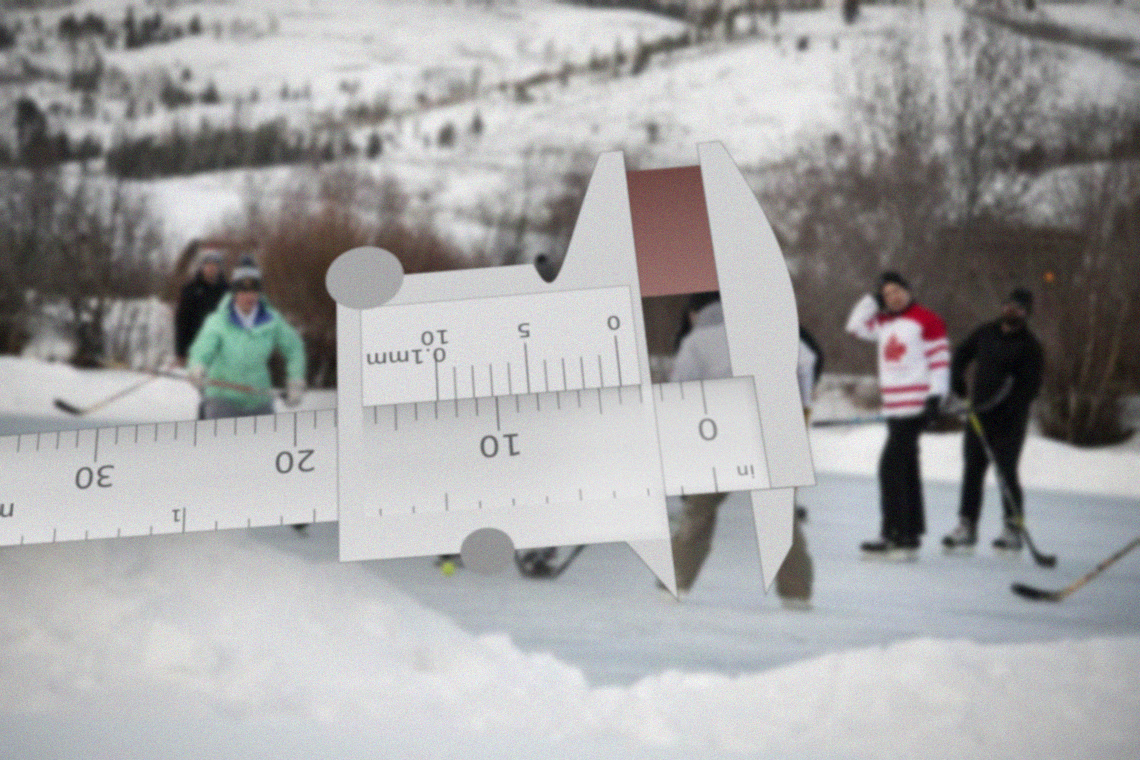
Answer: 3.9 mm
